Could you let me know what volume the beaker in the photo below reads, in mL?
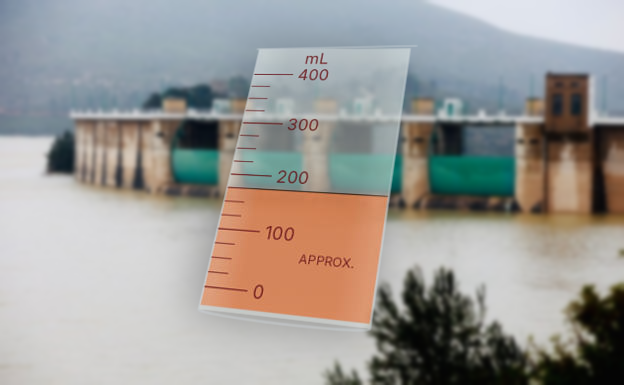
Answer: 175 mL
